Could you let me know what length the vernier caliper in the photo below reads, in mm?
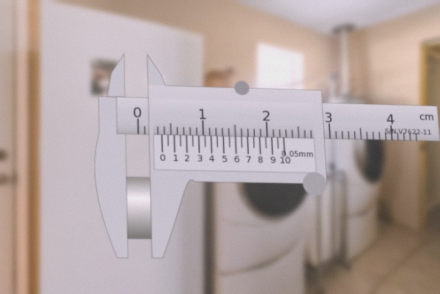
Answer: 3.6 mm
